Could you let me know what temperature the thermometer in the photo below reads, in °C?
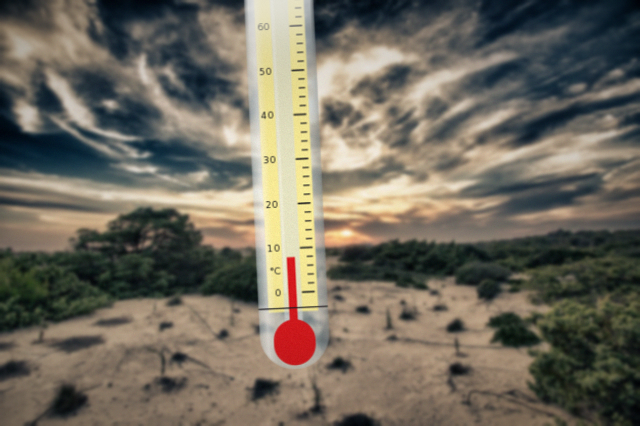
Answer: 8 °C
